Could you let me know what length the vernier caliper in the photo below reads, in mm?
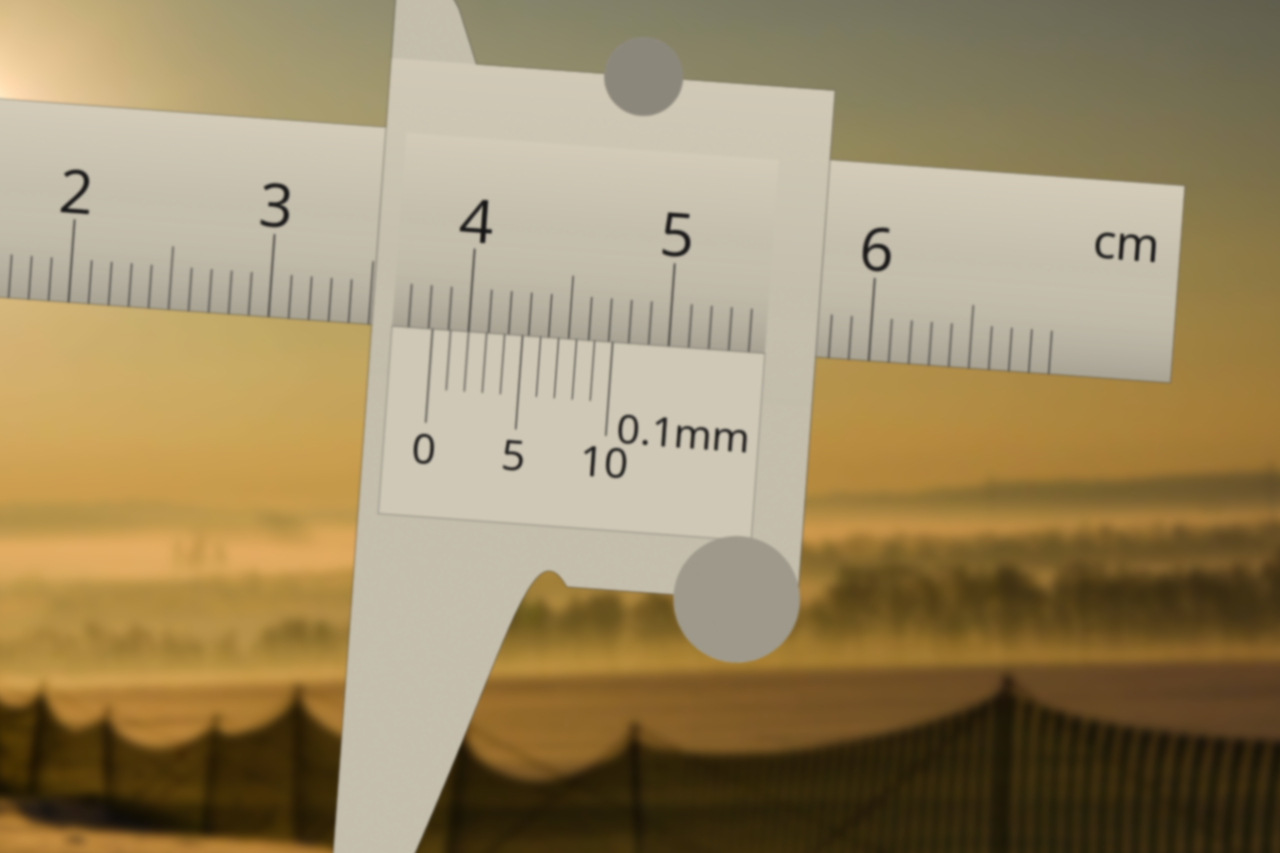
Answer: 38.2 mm
